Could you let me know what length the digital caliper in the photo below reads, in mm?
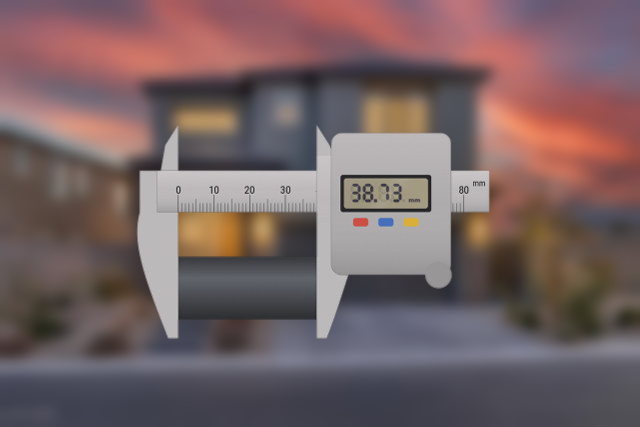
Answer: 38.73 mm
